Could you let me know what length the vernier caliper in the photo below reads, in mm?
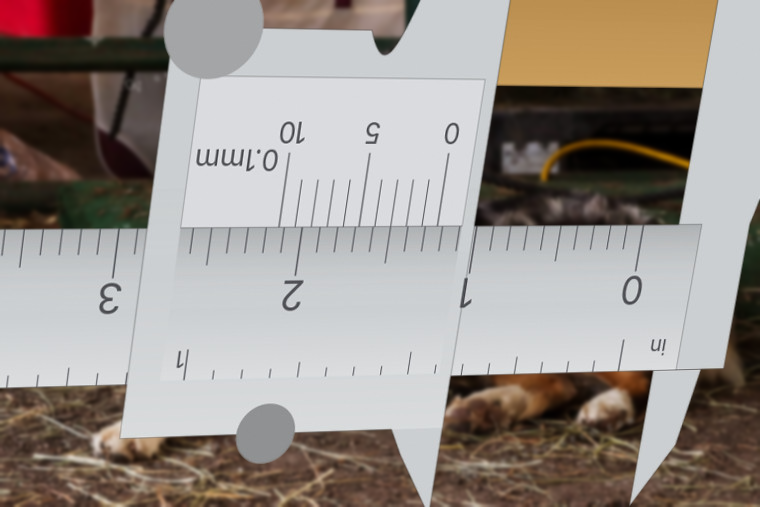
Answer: 12.3 mm
